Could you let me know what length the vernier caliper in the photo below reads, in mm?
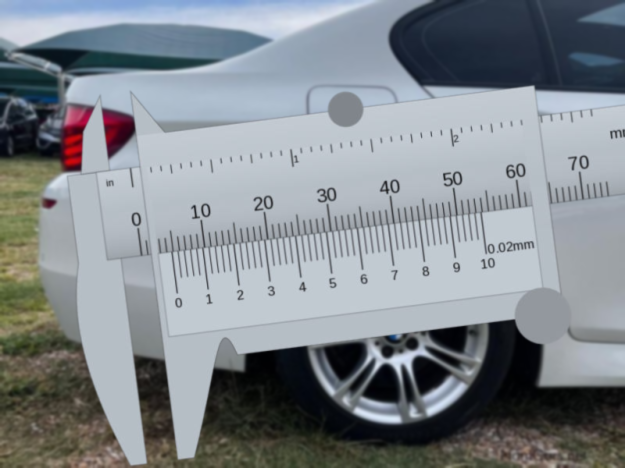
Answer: 4.8 mm
